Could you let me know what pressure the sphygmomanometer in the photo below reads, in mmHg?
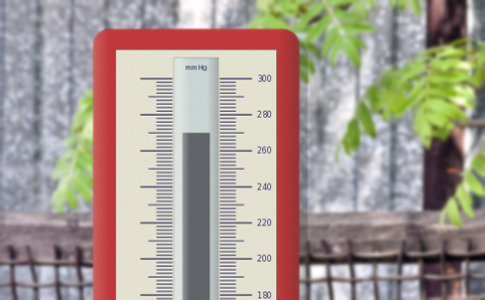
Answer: 270 mmHg
